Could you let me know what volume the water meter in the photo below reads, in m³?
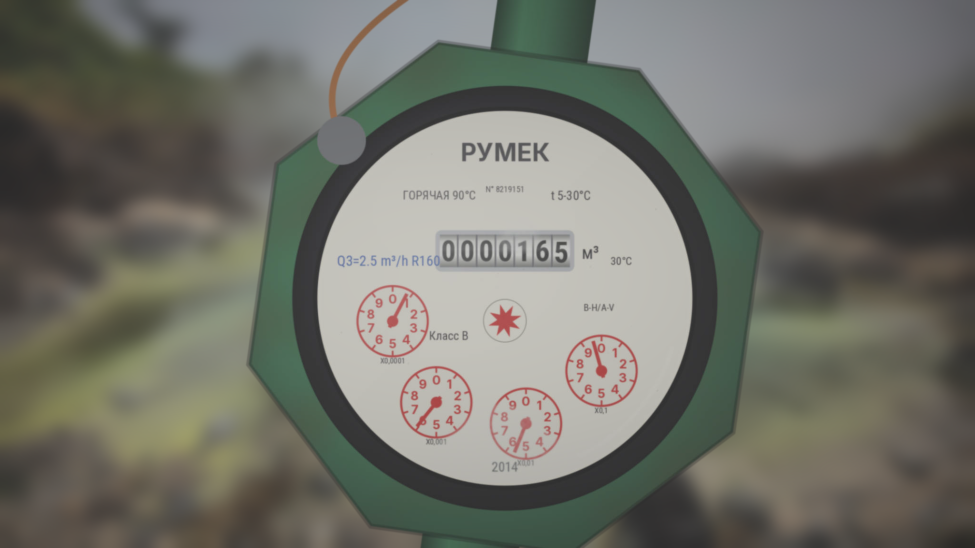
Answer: 164.9560 m³
